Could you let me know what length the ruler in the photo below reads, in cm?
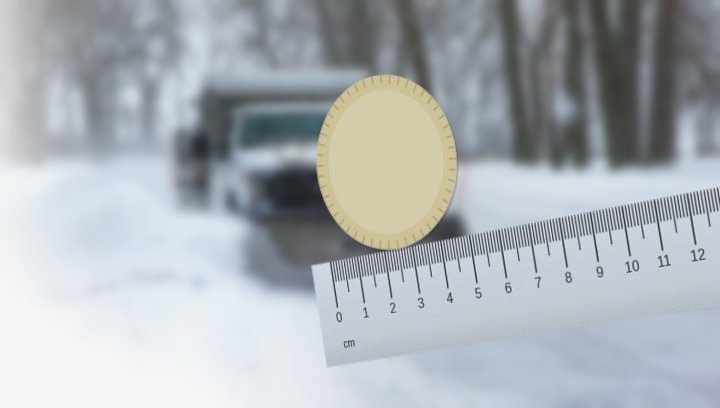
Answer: 5 cm
